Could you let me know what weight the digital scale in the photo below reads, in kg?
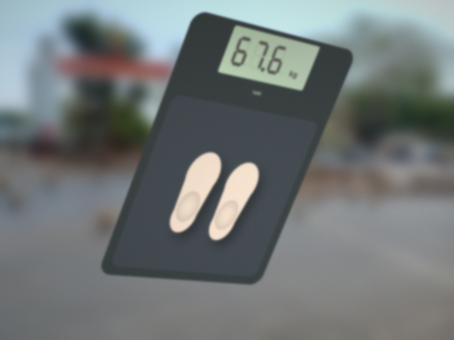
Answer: 67.6 kg
